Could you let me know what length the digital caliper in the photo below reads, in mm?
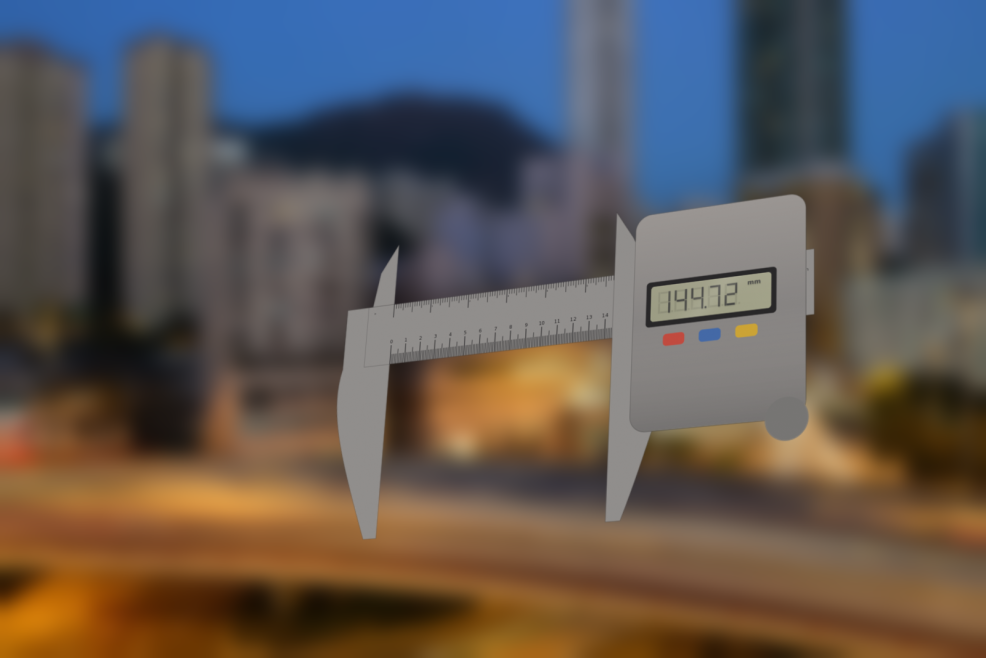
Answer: 144.72 mm
